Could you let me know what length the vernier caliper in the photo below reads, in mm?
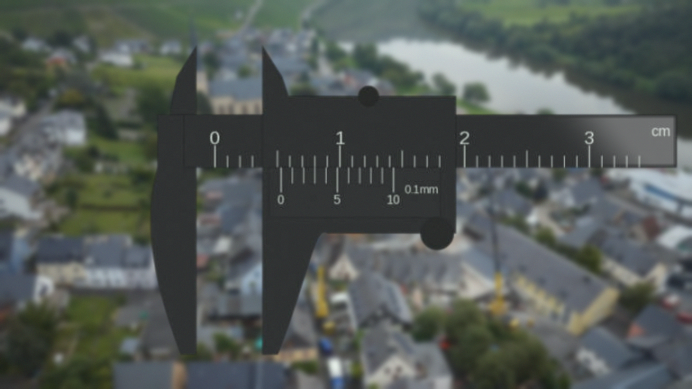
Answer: 5.3 mm
